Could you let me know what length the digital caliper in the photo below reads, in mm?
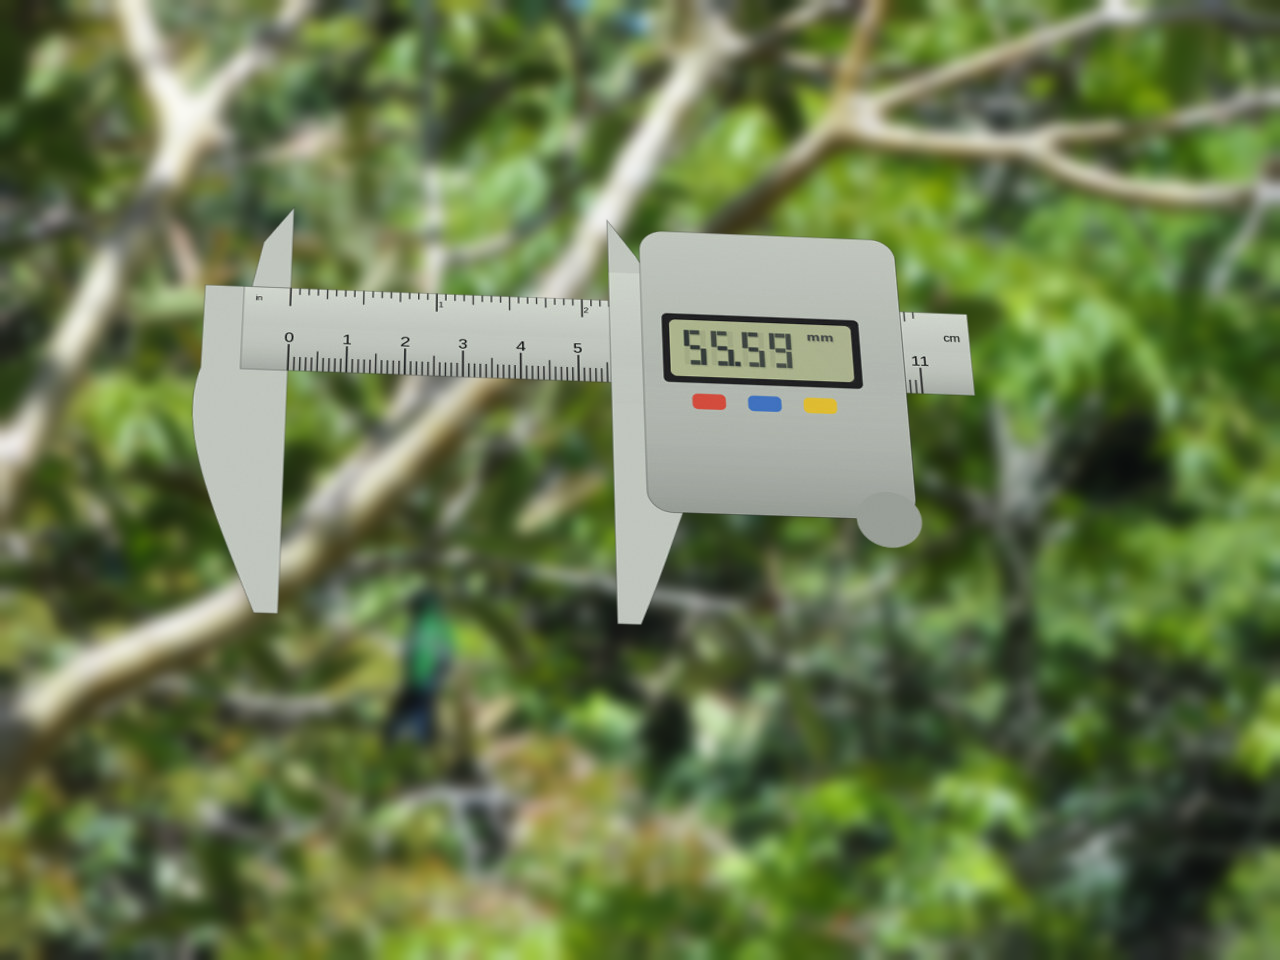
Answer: 55.59 mm
